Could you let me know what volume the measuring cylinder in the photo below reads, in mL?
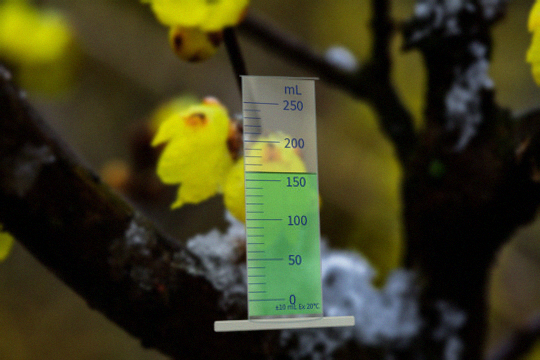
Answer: 160 mL
